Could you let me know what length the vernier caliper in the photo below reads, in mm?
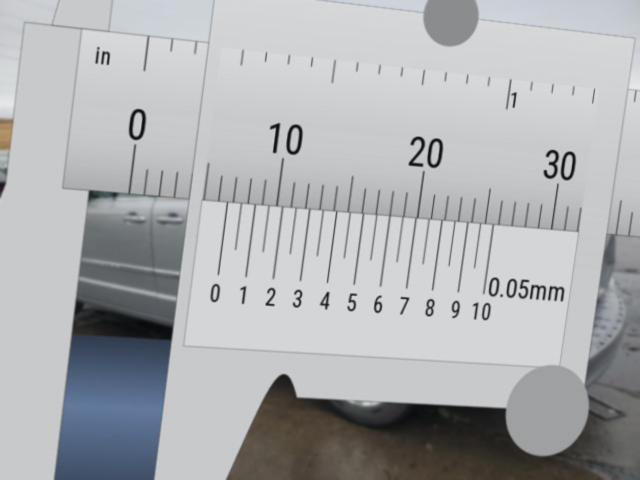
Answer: 6.6 mm
